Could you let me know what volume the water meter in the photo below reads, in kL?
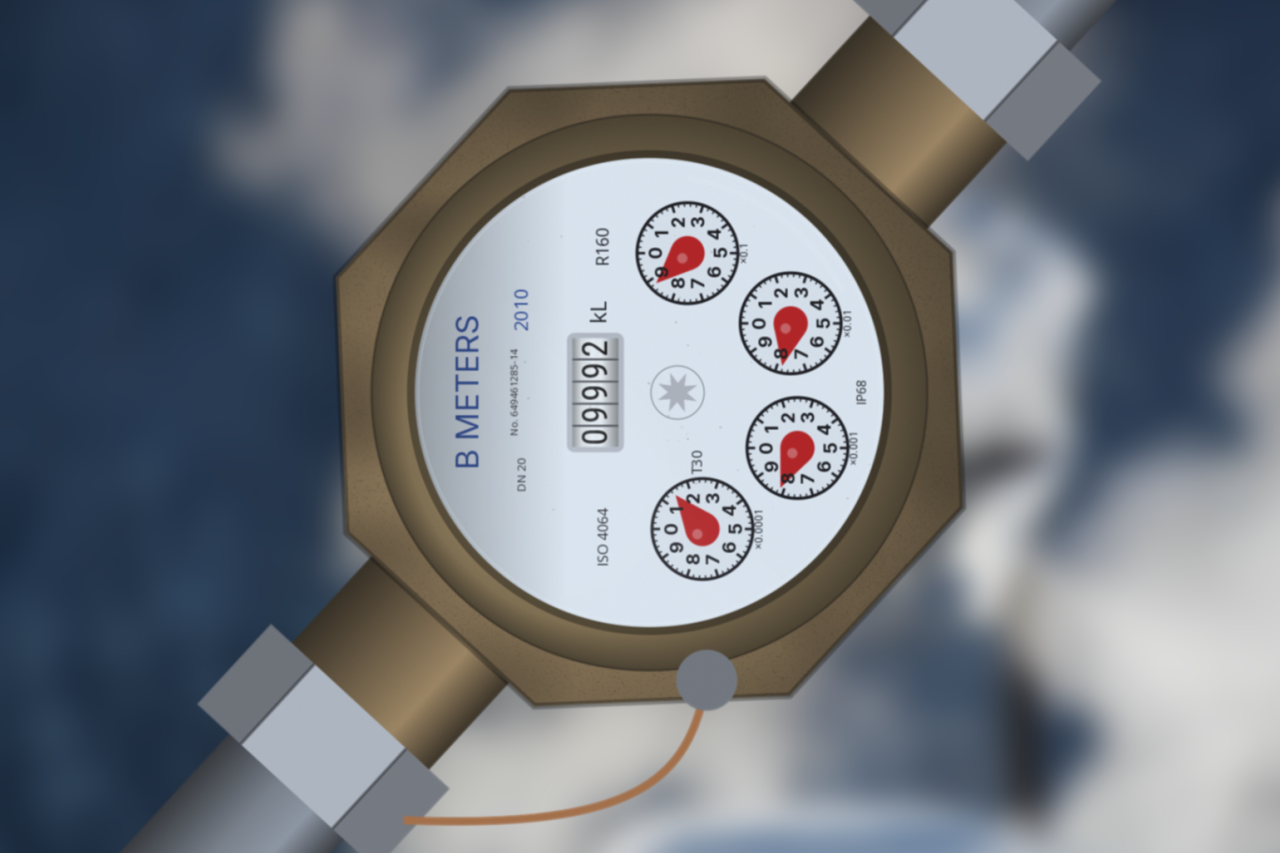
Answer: 9992.8781 kL
